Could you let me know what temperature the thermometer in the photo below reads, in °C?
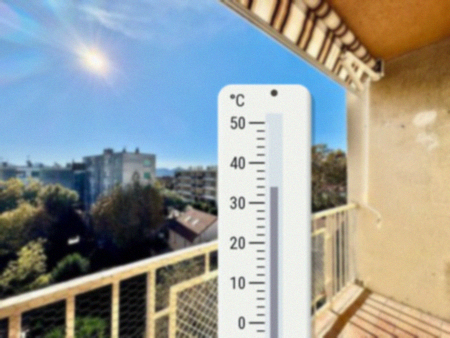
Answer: 34 °C
